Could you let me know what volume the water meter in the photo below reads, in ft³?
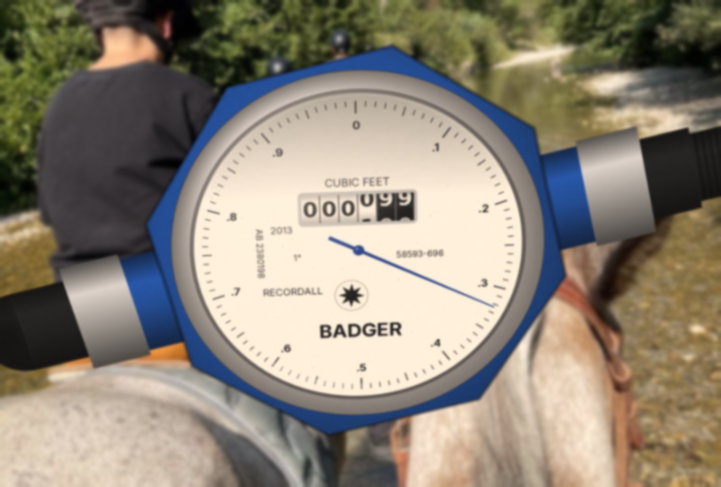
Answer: 99.32 ft³
